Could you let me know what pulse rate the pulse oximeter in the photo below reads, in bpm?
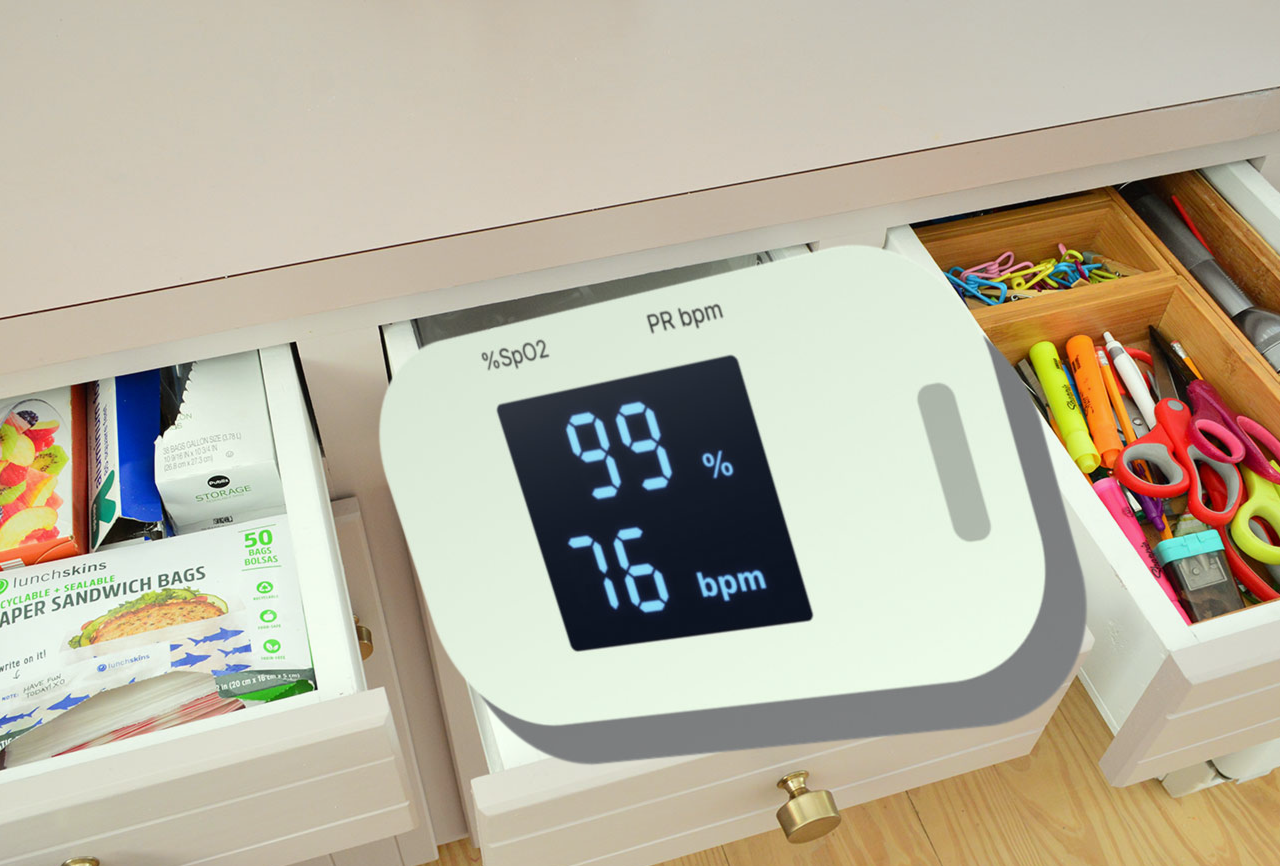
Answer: 76 bpm
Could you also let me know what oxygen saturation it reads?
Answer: 99 %
